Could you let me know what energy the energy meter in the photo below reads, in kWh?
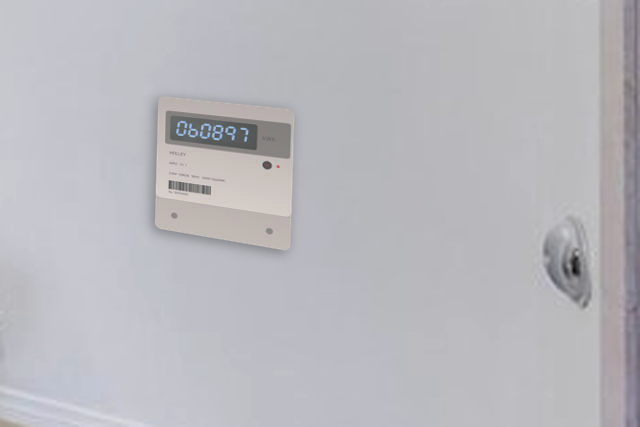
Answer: 60897 kWh
